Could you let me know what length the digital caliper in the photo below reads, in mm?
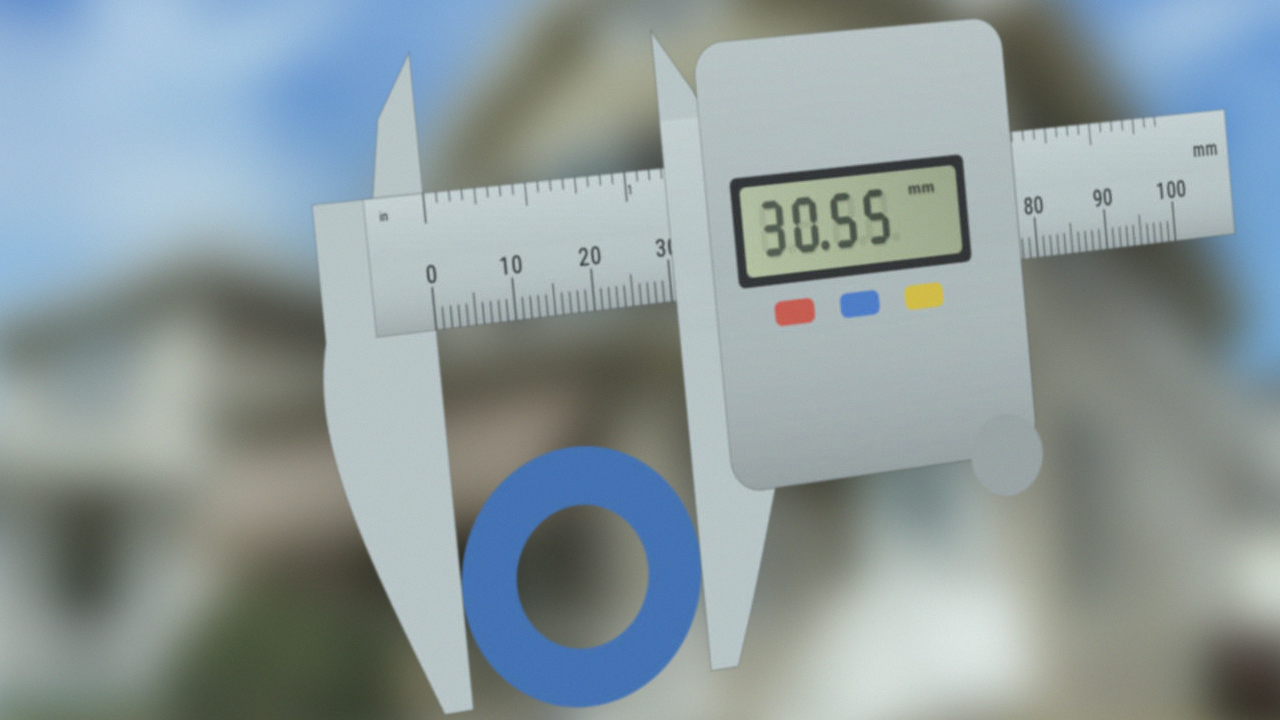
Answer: 30.55 mm
